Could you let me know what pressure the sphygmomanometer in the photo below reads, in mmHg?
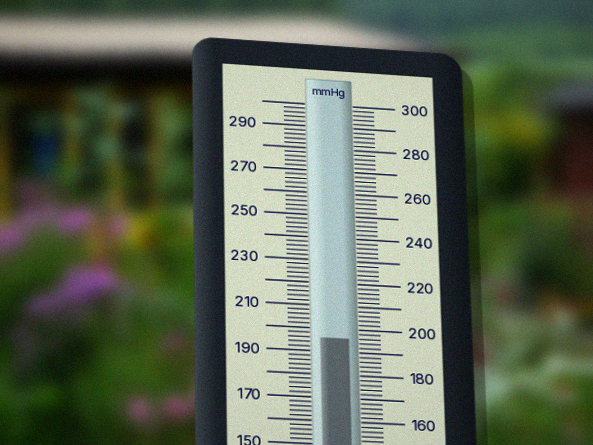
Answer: 196 mmHg
